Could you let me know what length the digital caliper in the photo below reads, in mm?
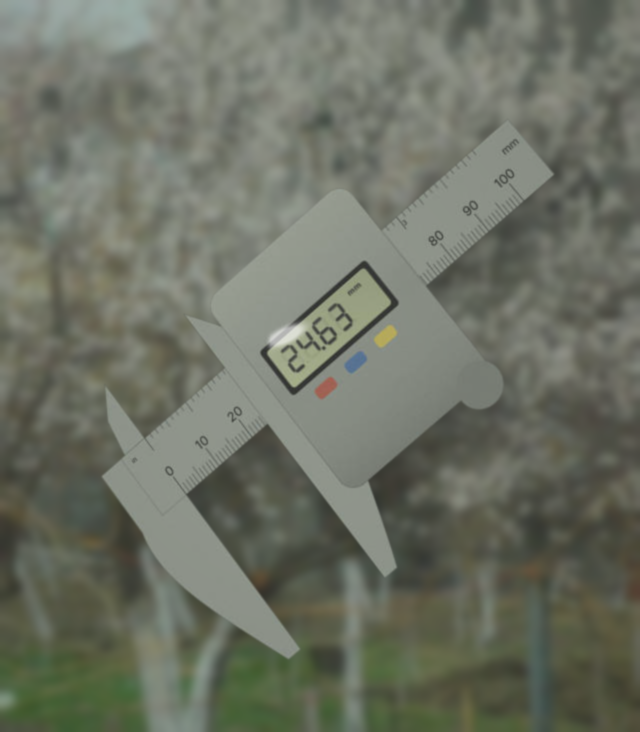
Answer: 24.63 mm
